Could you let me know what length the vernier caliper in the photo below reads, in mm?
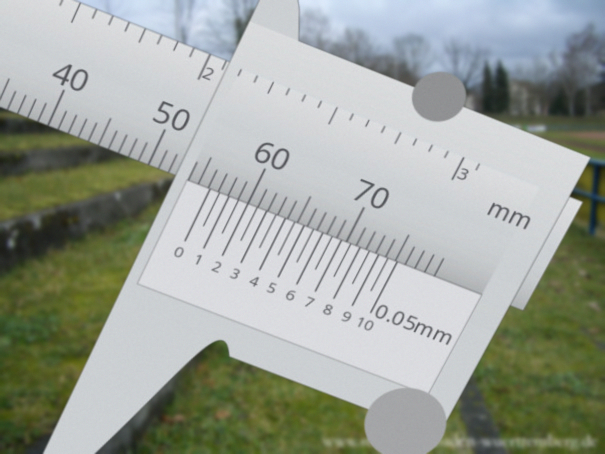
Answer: 56.2 mm
